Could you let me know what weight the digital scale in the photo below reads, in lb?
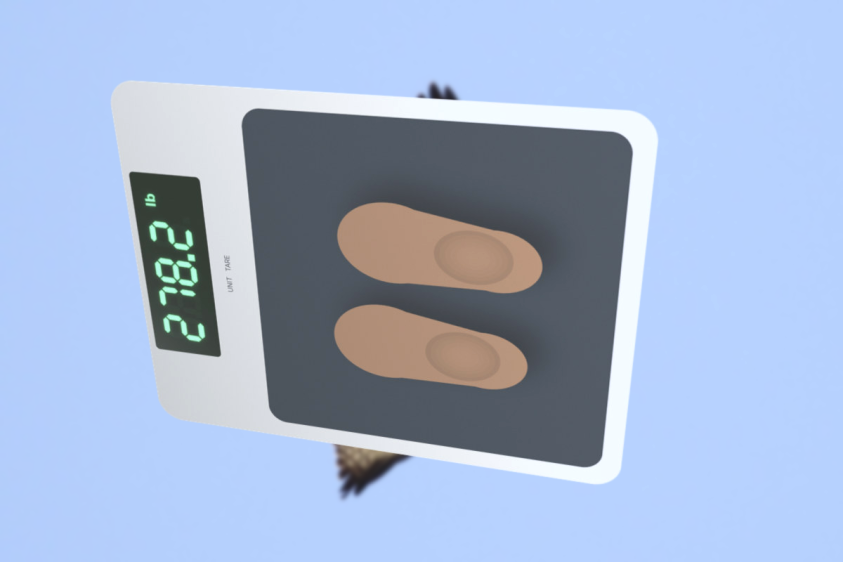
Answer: 278.2 lb
